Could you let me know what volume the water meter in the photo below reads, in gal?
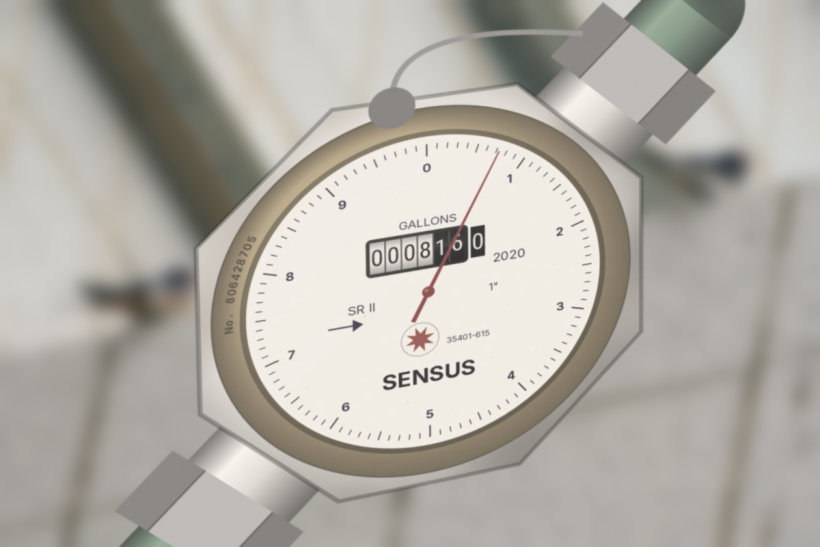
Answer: 8160.7 gal
